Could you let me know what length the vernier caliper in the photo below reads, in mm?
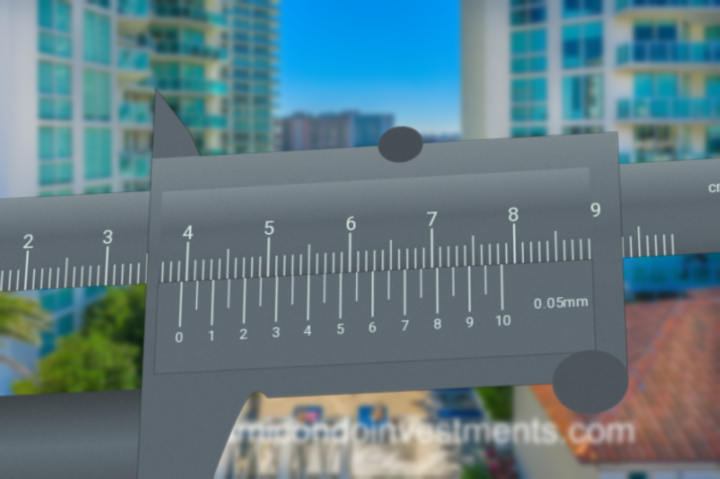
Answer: 39.4 mm
